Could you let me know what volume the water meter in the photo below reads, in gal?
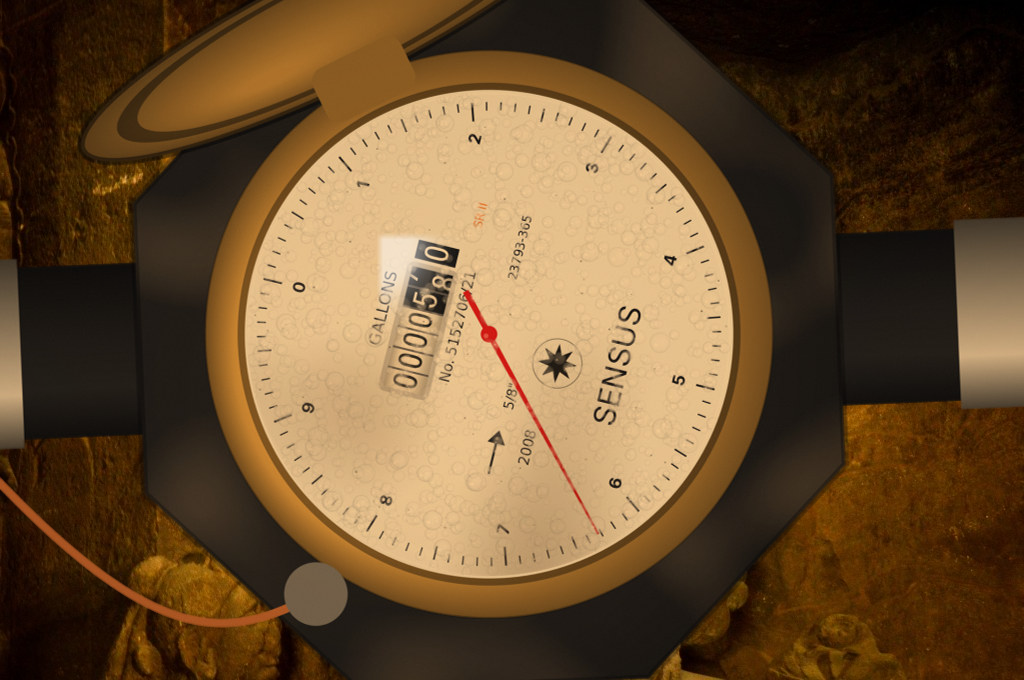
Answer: 576.3 gal
